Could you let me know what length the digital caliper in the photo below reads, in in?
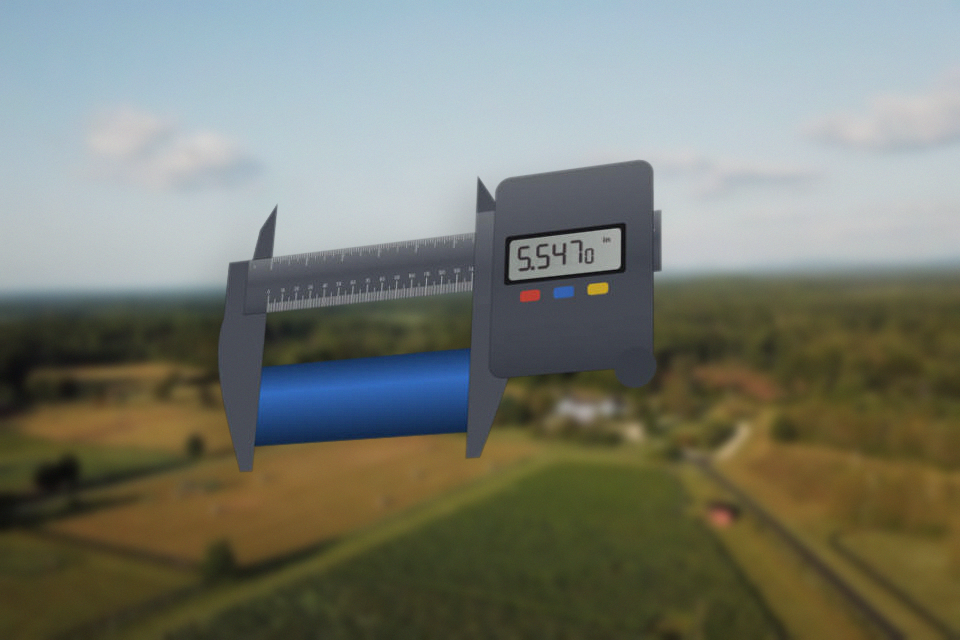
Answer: 5.5470 in
